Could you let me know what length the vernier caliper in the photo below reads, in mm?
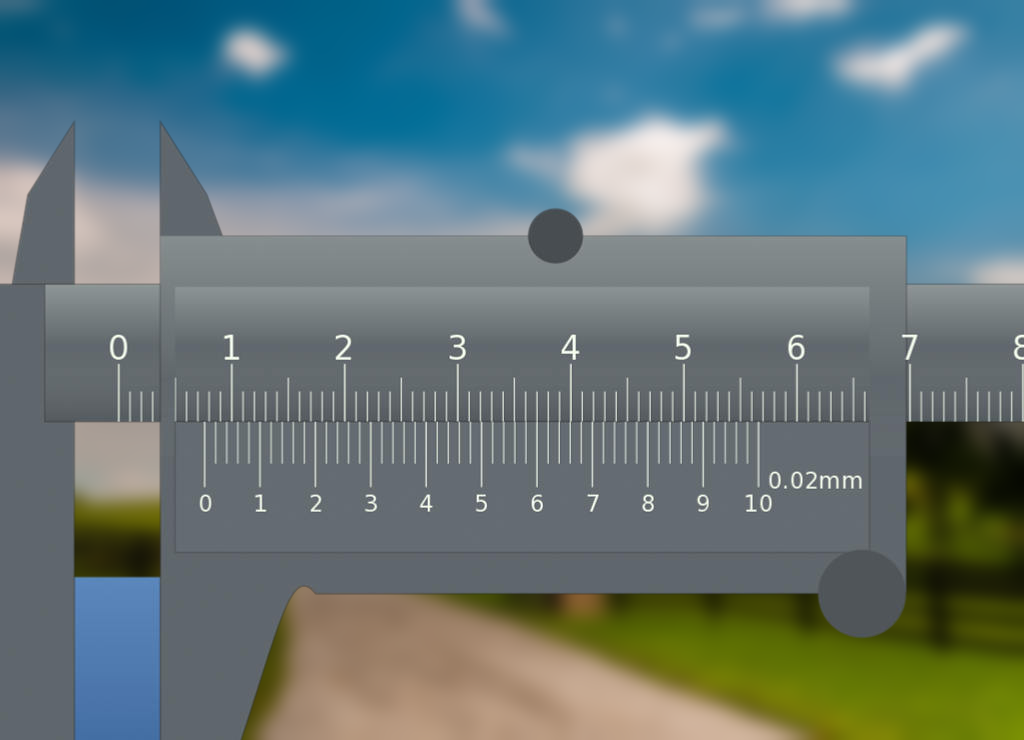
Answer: 7.6 mm
